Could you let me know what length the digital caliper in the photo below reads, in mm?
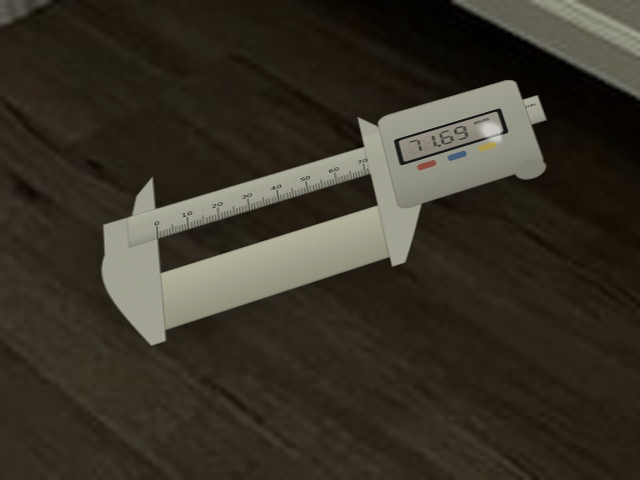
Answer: 71.69 mm
